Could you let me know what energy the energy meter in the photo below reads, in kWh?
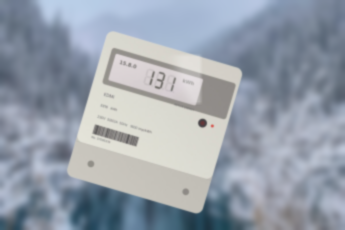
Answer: 131 kWh
